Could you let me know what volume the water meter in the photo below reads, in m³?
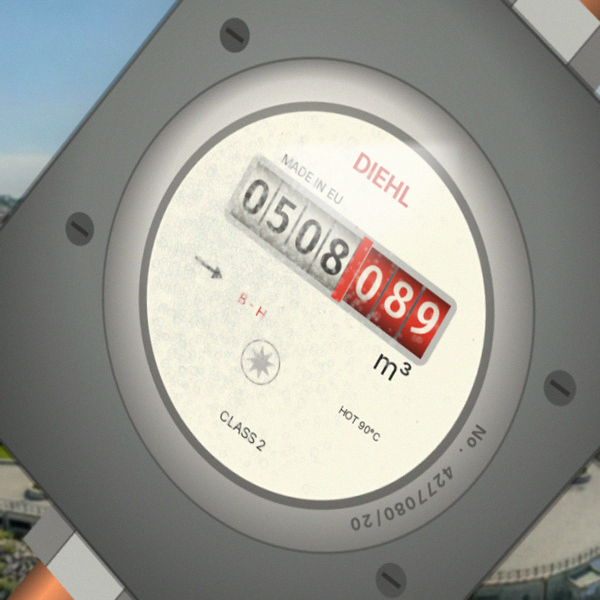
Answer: 508.089 m³
